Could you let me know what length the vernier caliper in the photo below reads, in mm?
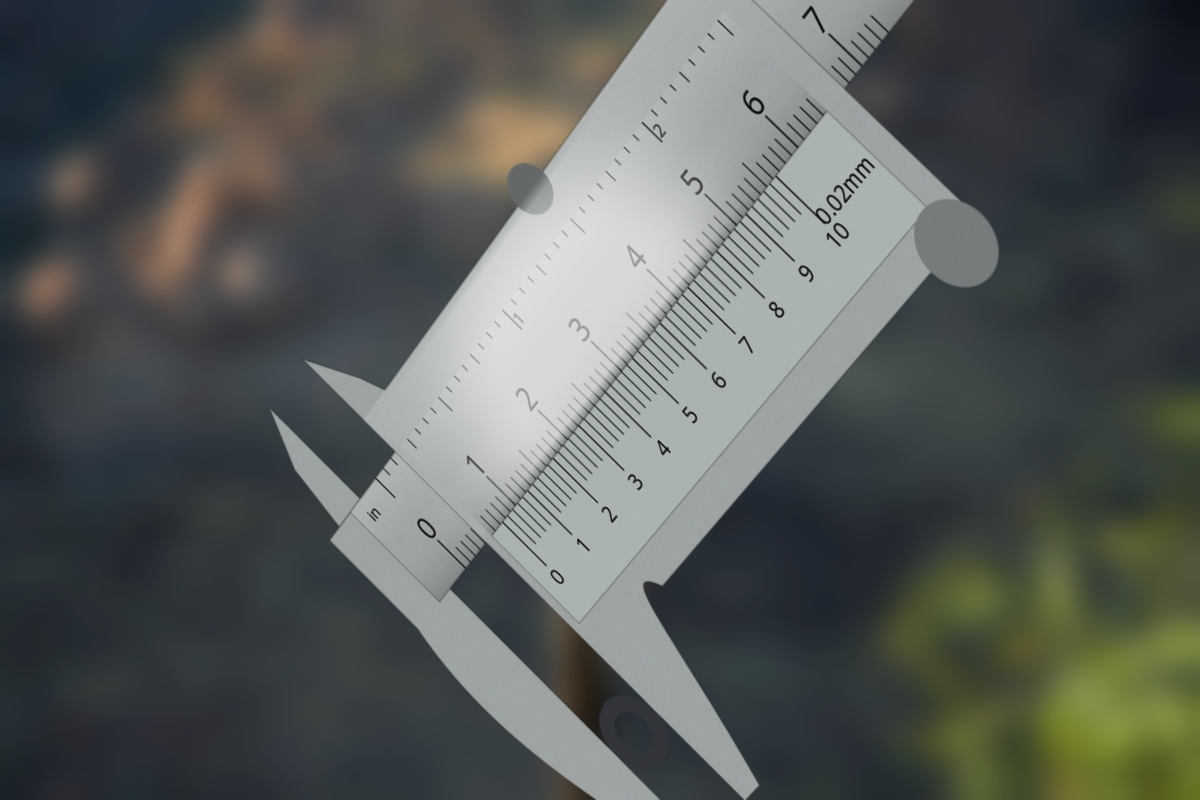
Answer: 7.4 mm
